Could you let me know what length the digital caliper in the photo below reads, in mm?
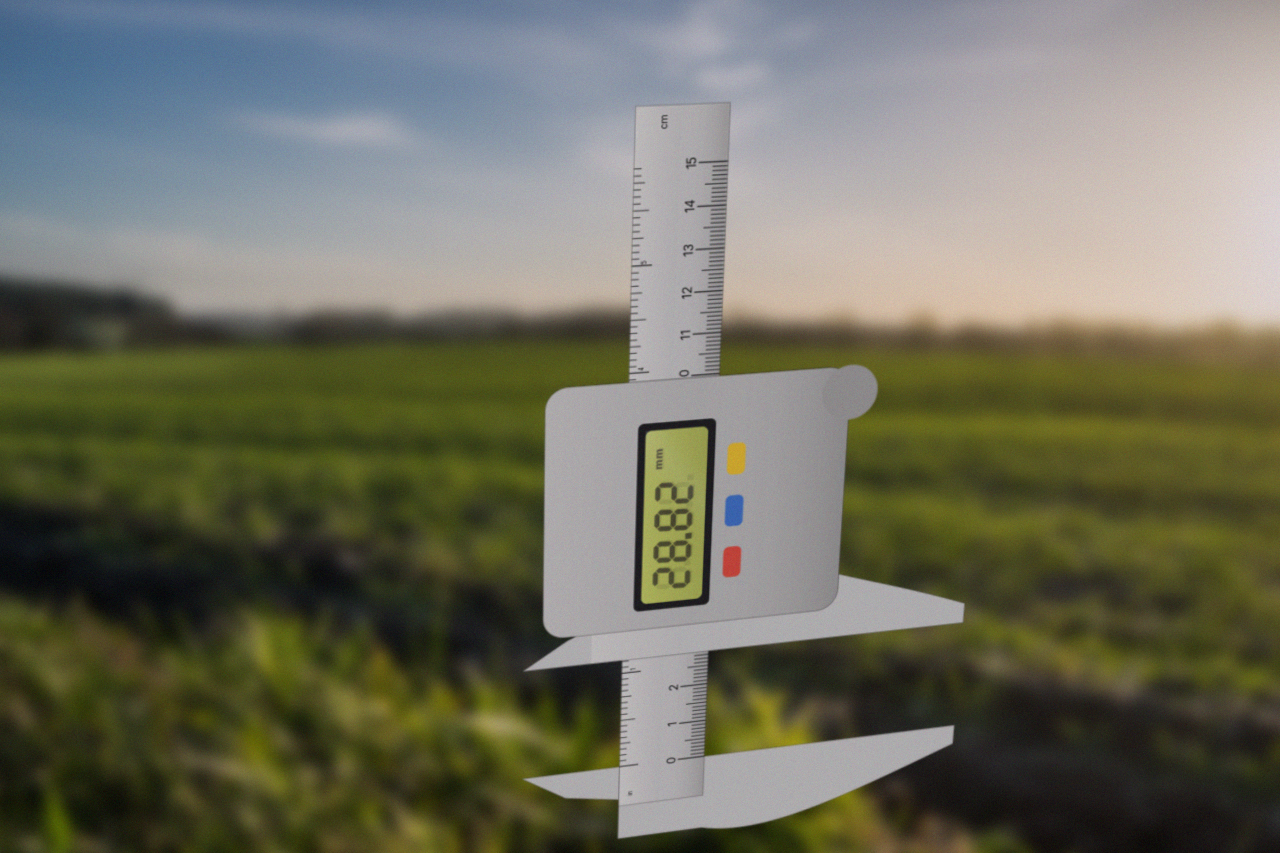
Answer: 28.82 mm
